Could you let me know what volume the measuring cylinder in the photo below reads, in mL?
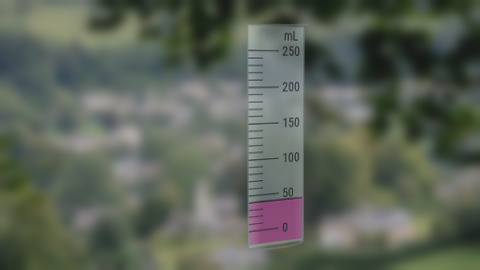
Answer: 40 mL
